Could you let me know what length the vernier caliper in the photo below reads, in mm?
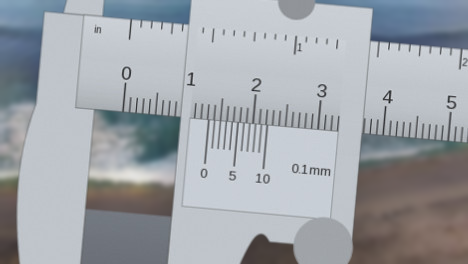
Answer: 13.2 mm
